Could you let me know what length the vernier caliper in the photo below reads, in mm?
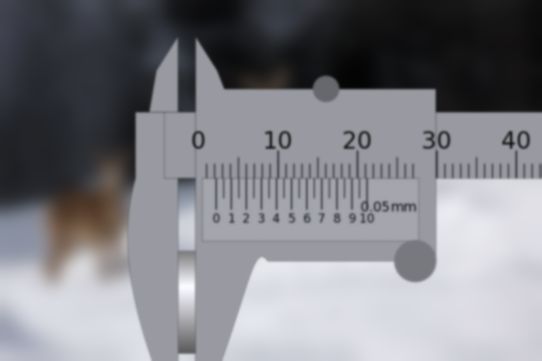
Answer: 2.2 mm
